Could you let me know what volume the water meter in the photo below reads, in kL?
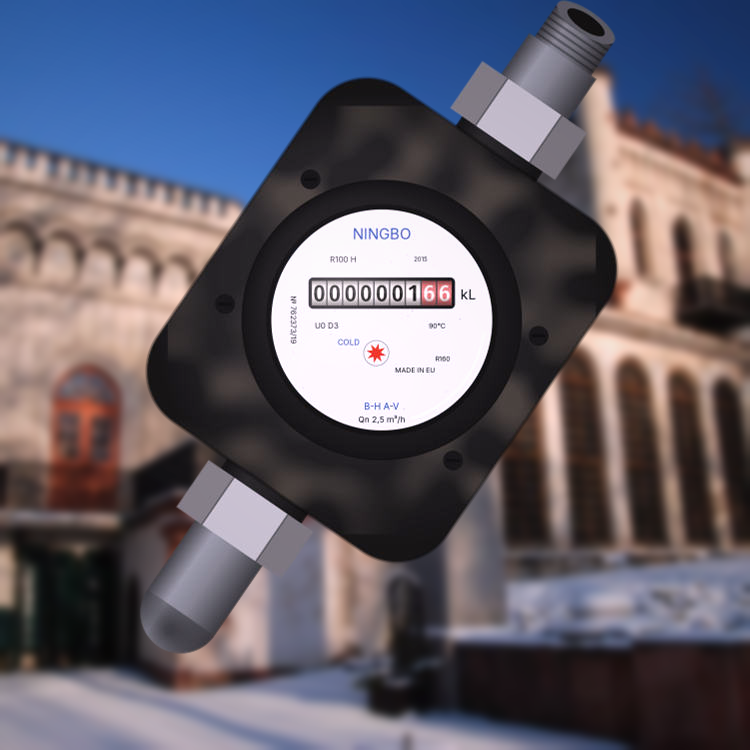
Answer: 1.66 kL
